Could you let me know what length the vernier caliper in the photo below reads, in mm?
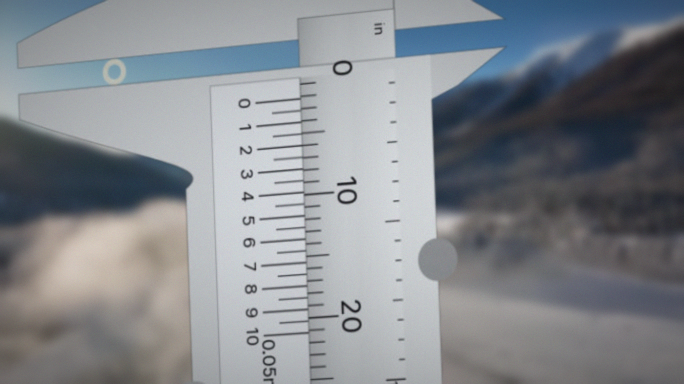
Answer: 2.2 mm
